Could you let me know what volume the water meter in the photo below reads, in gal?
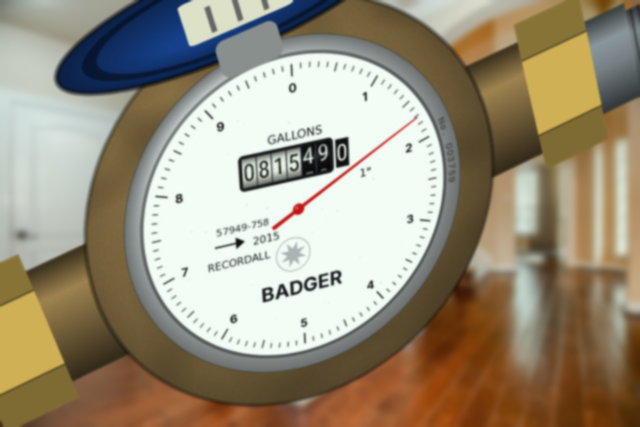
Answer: 815491.7 gal
